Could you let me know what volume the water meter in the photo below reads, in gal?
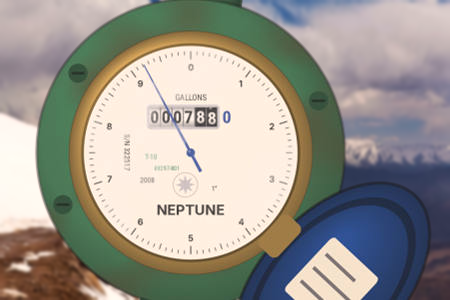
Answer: 7879.2 gal
